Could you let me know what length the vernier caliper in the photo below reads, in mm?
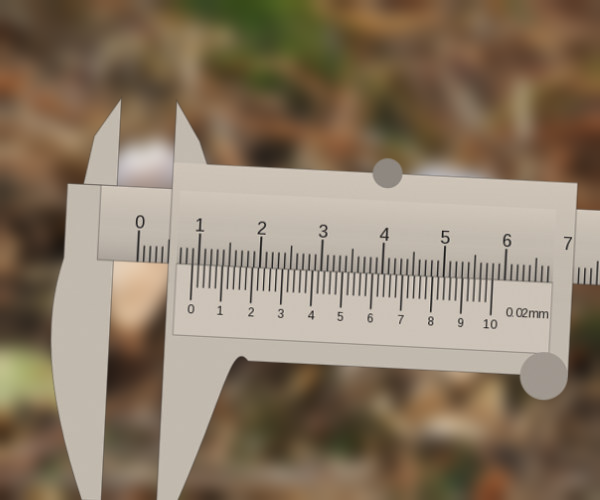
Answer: 9.0 mm
